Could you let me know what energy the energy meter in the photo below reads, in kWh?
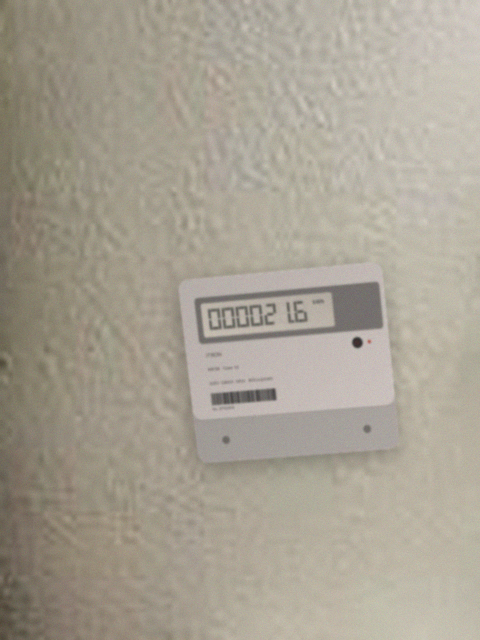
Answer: 21.6 kWh
